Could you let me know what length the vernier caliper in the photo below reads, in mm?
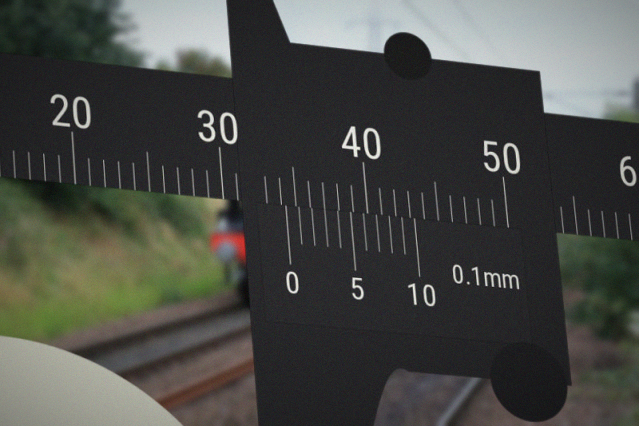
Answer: 34.3 mm
